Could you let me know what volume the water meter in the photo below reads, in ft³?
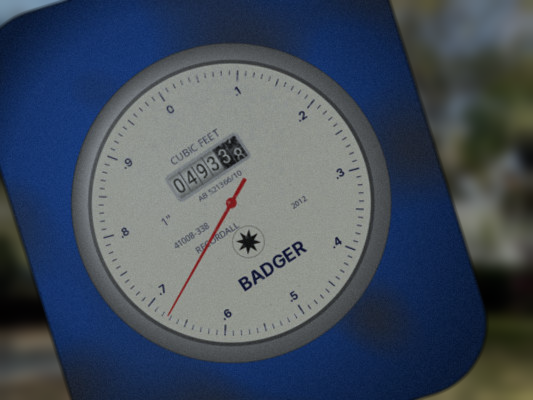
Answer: 49337.67 ft³
